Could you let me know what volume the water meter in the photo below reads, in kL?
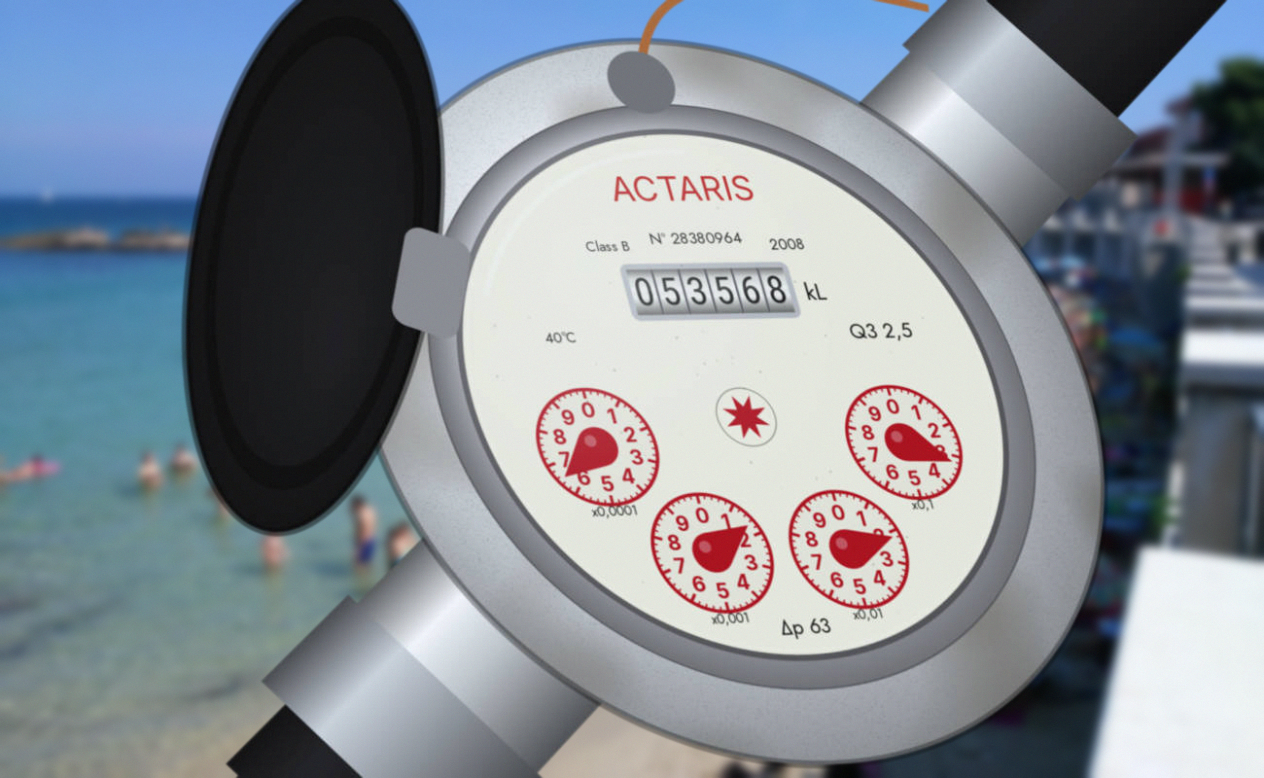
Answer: 53568.3216 kL
